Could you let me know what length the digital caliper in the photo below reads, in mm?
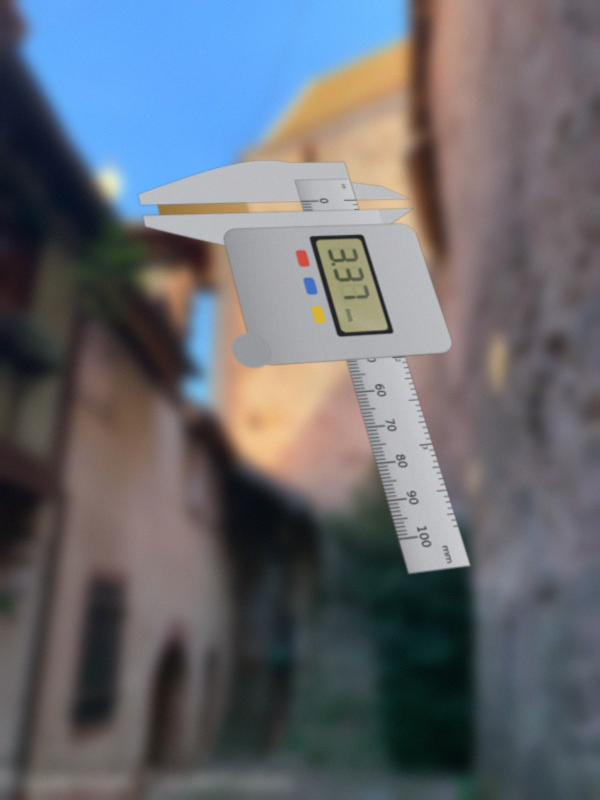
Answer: 3.37 mm
